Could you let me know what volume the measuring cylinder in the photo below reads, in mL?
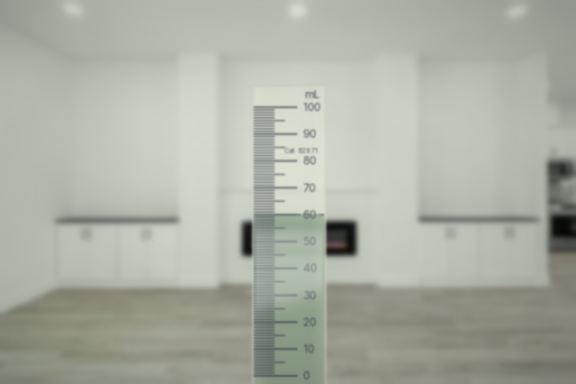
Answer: 60 mL
